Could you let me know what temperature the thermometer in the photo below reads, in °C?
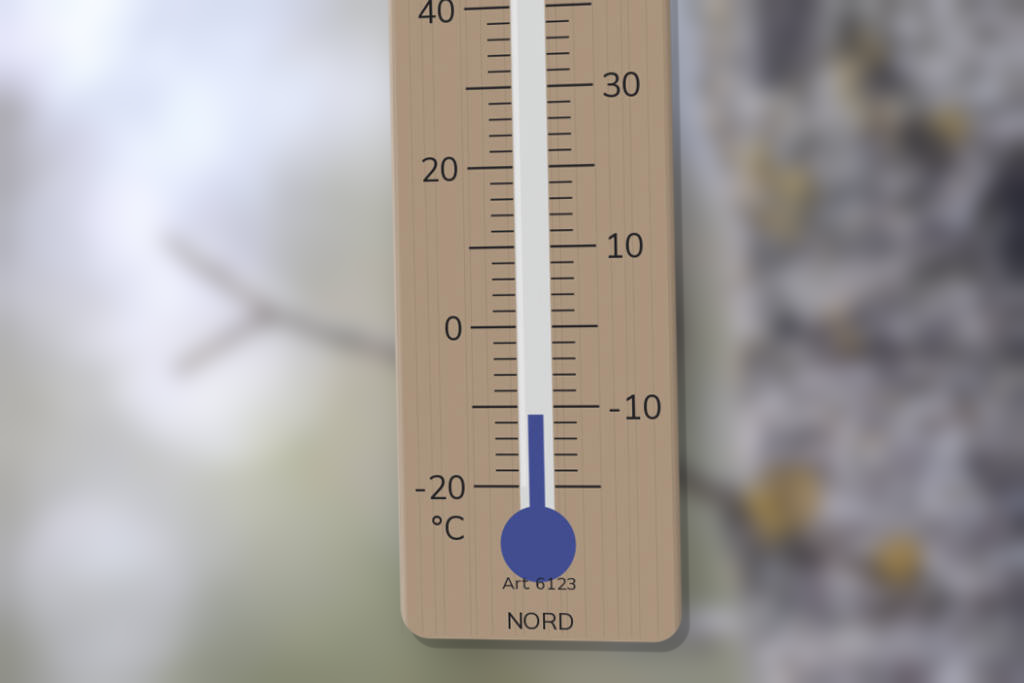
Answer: -11 °C
